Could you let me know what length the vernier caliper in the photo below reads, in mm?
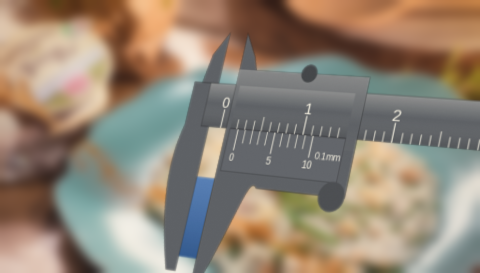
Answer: 2.2 mm
